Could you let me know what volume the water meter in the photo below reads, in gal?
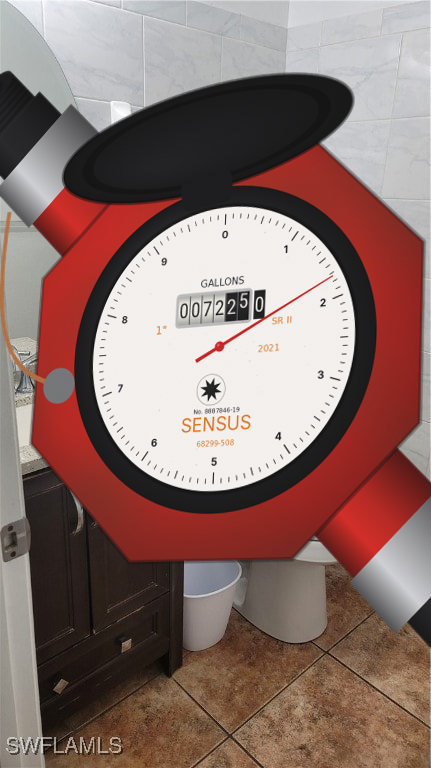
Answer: 72251.7 gal
